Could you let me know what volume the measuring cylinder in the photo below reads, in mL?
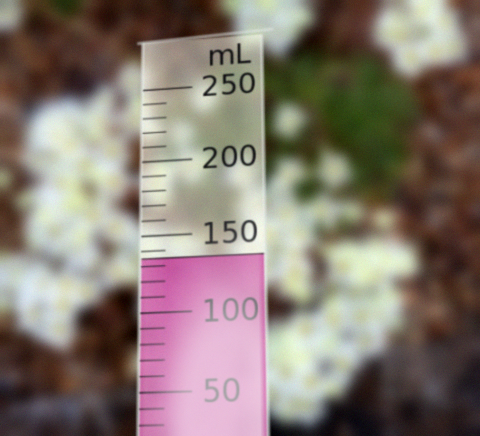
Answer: 135 mL
